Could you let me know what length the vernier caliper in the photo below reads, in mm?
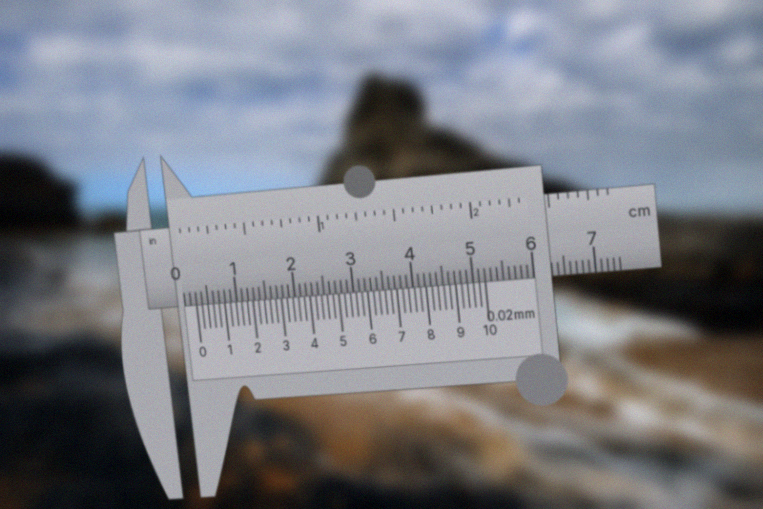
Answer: 3.0 mm
